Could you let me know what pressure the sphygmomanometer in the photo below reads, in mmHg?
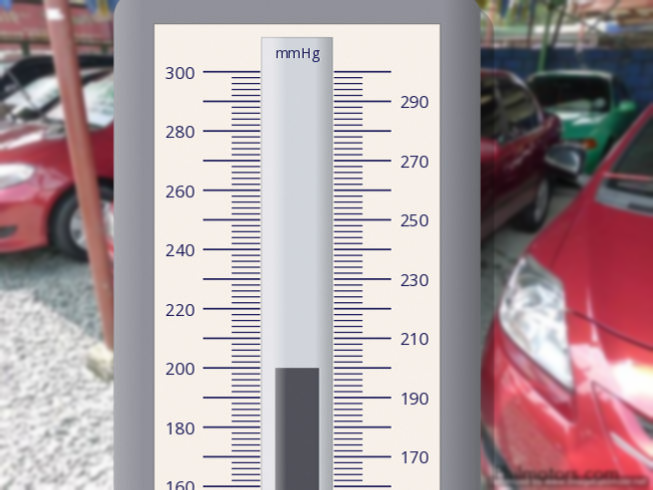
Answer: 200 mmHg
